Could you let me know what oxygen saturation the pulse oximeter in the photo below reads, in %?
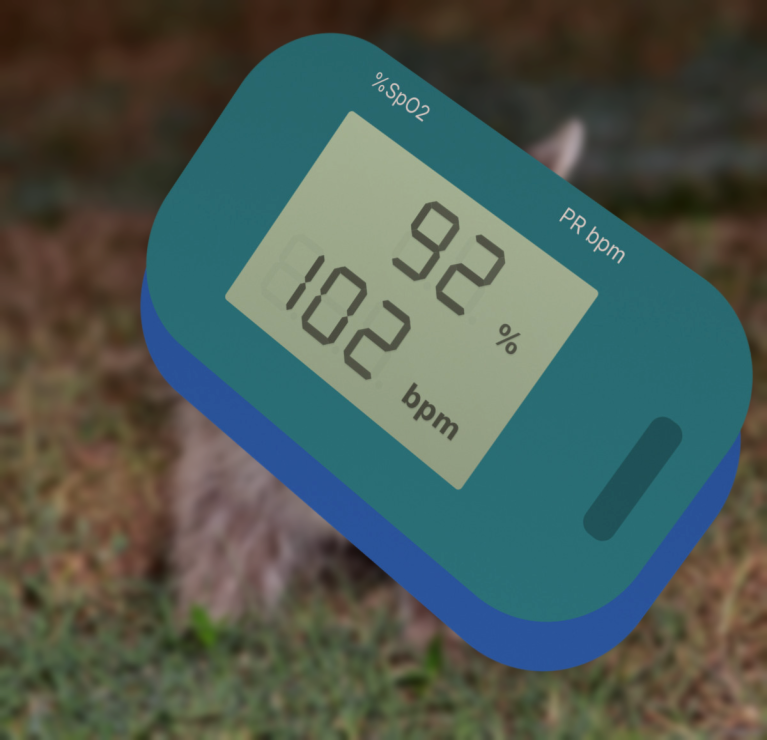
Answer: 92 %
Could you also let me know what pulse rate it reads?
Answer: 102 bpm
